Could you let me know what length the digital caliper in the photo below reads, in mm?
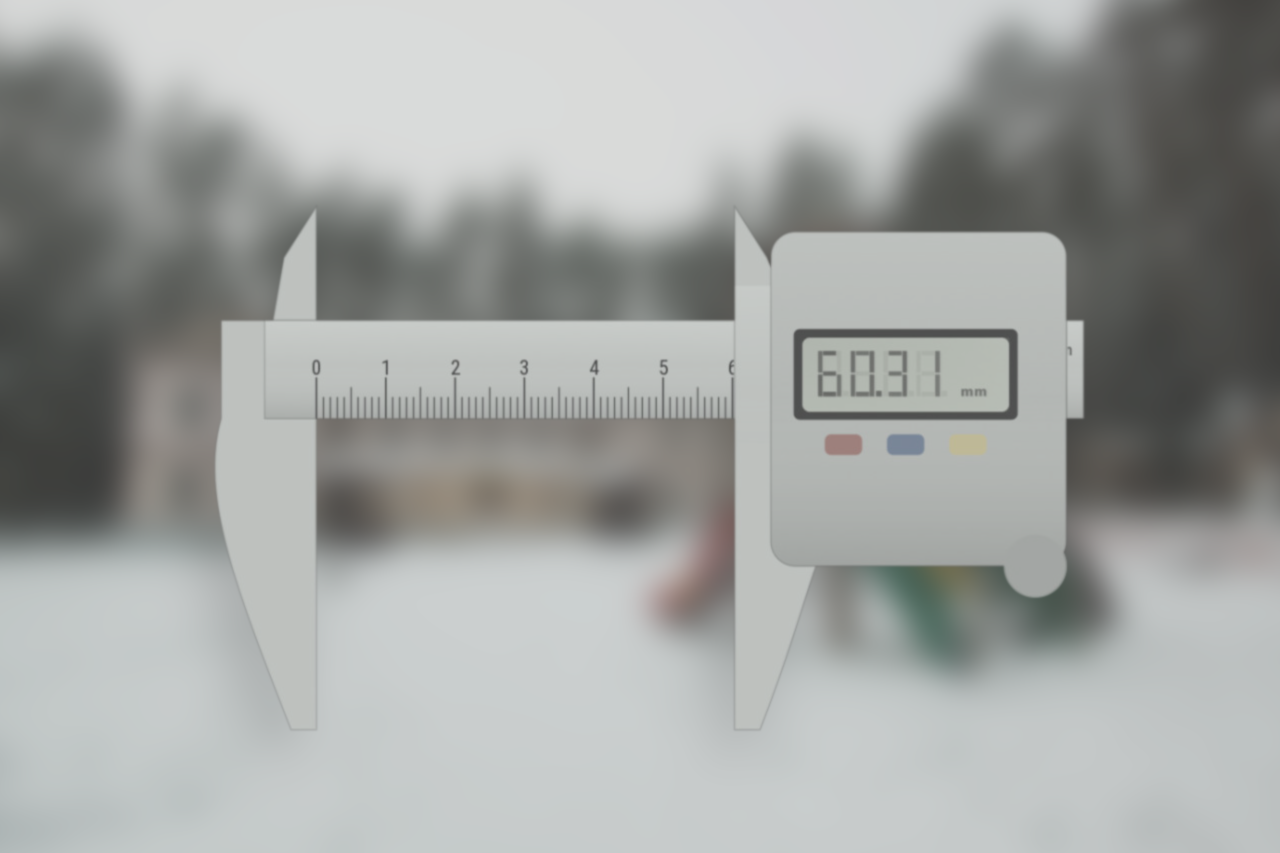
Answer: 60.31 mm
